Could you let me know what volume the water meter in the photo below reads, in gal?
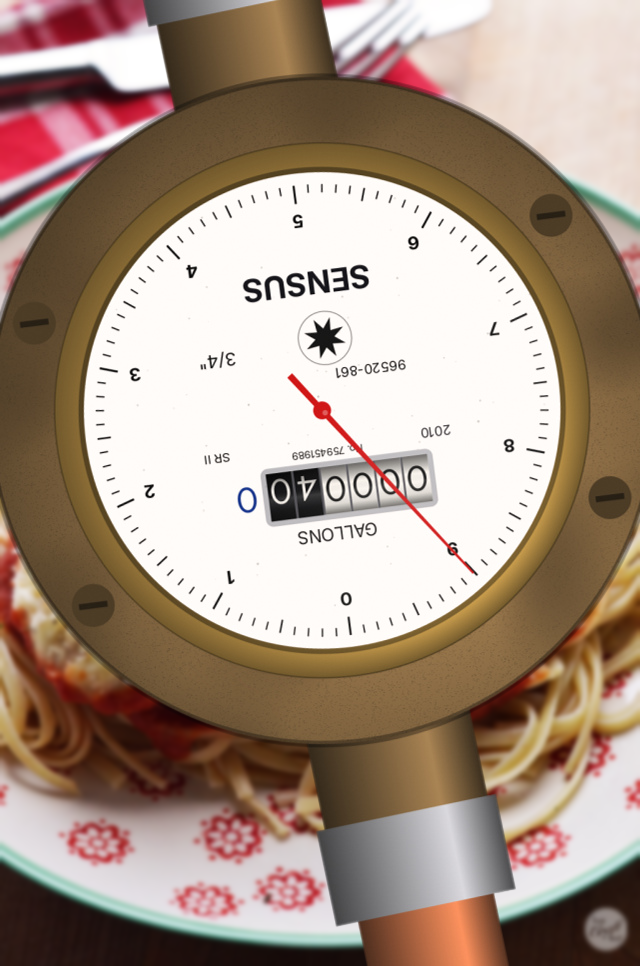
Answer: 399.0 gal
